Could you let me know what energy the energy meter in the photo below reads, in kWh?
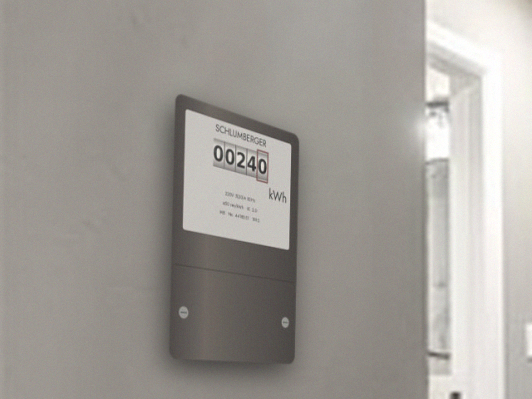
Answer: 24.0 kWh
